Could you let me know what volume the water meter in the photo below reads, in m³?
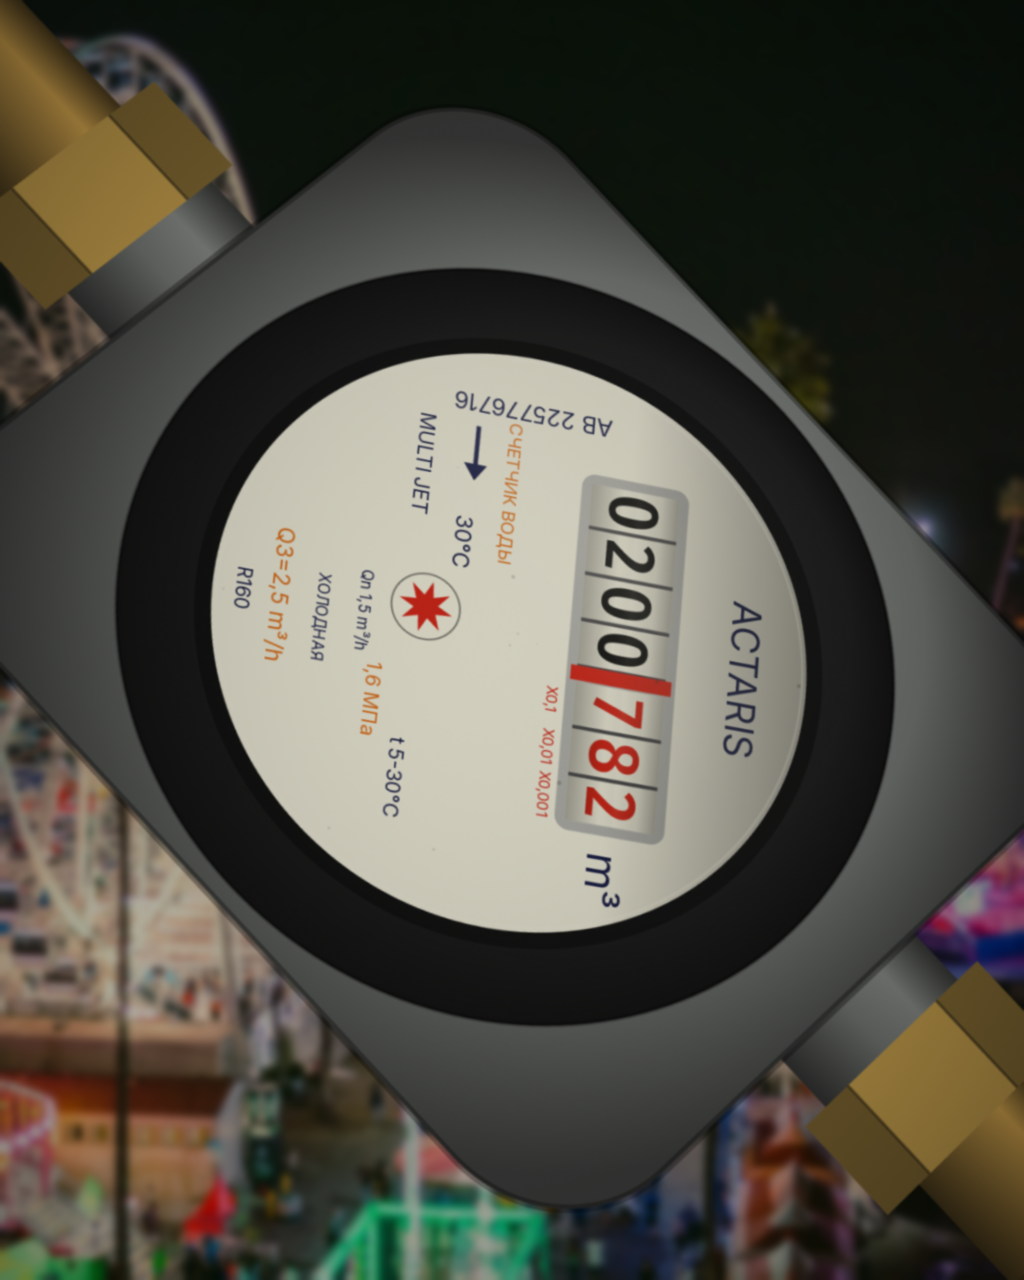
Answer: 200.782 m³
